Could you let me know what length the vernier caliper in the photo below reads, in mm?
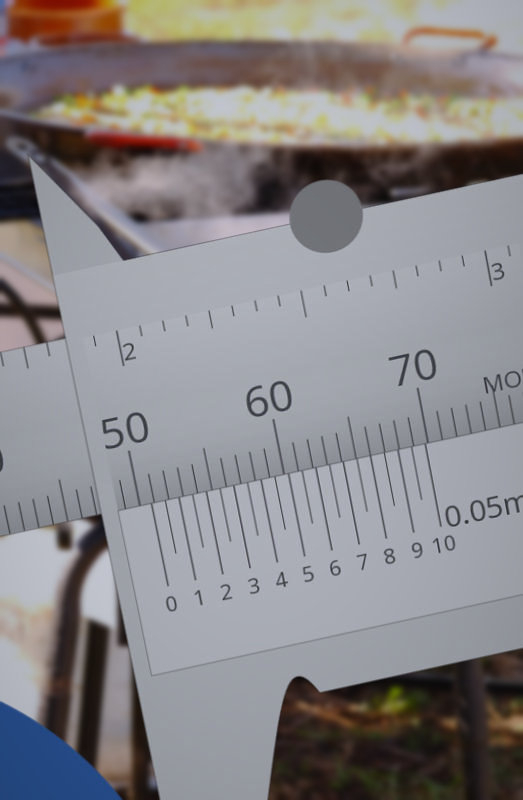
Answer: 50.8 mm
